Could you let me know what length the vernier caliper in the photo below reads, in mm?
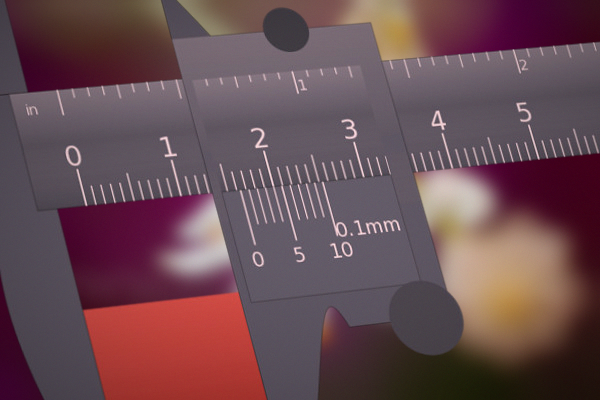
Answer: 16.4 mm
